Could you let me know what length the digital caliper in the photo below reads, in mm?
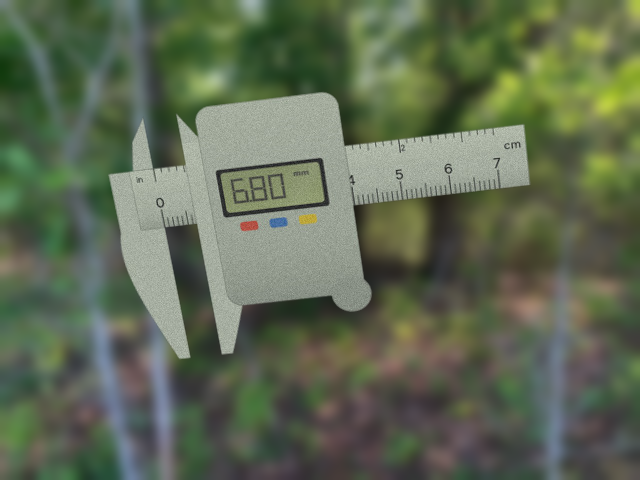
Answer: 6.80 mm
